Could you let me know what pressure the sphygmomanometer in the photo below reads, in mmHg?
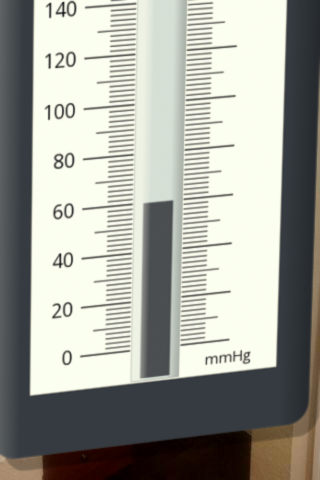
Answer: 60 mmHg
